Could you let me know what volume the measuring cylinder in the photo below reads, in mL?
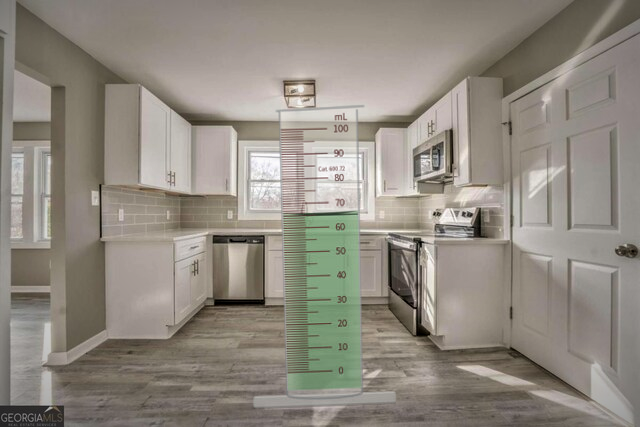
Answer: 65 mL
